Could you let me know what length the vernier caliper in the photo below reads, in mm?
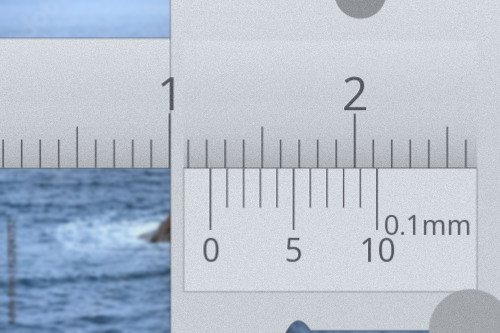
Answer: 12.2 mm
